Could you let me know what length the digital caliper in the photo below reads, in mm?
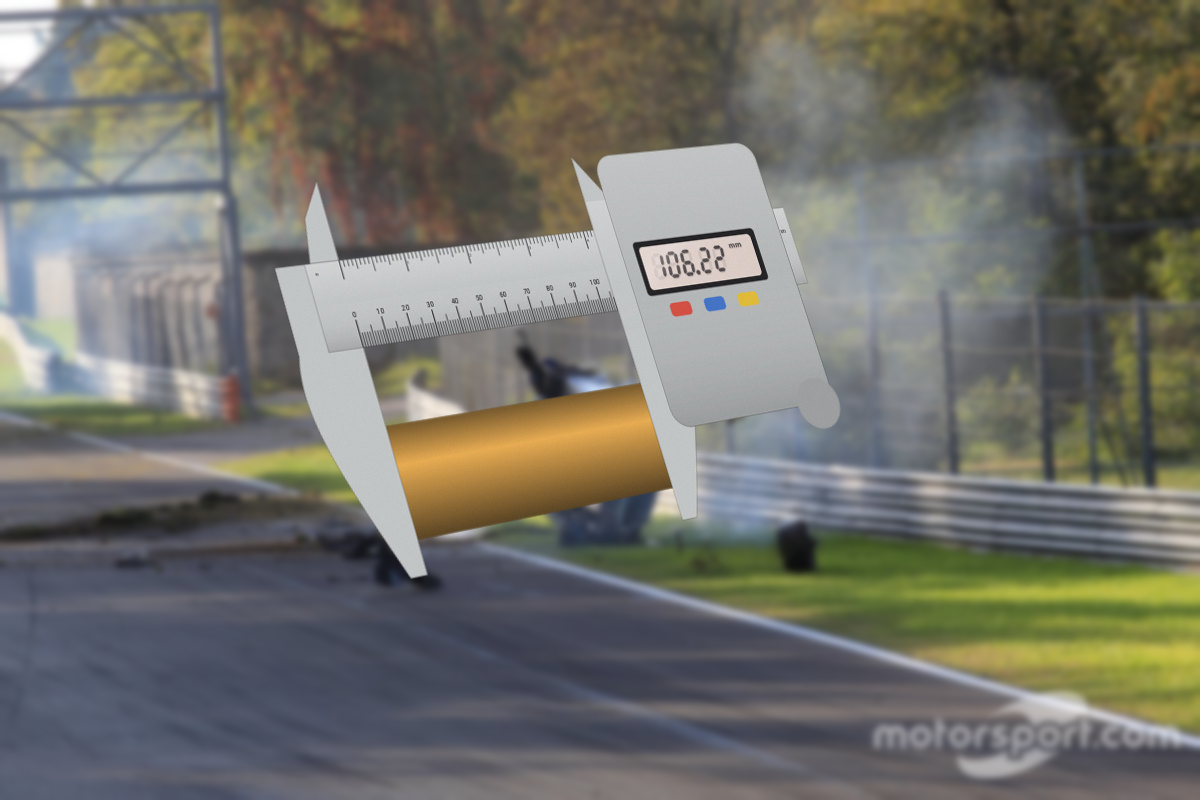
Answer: 106.22 mm
